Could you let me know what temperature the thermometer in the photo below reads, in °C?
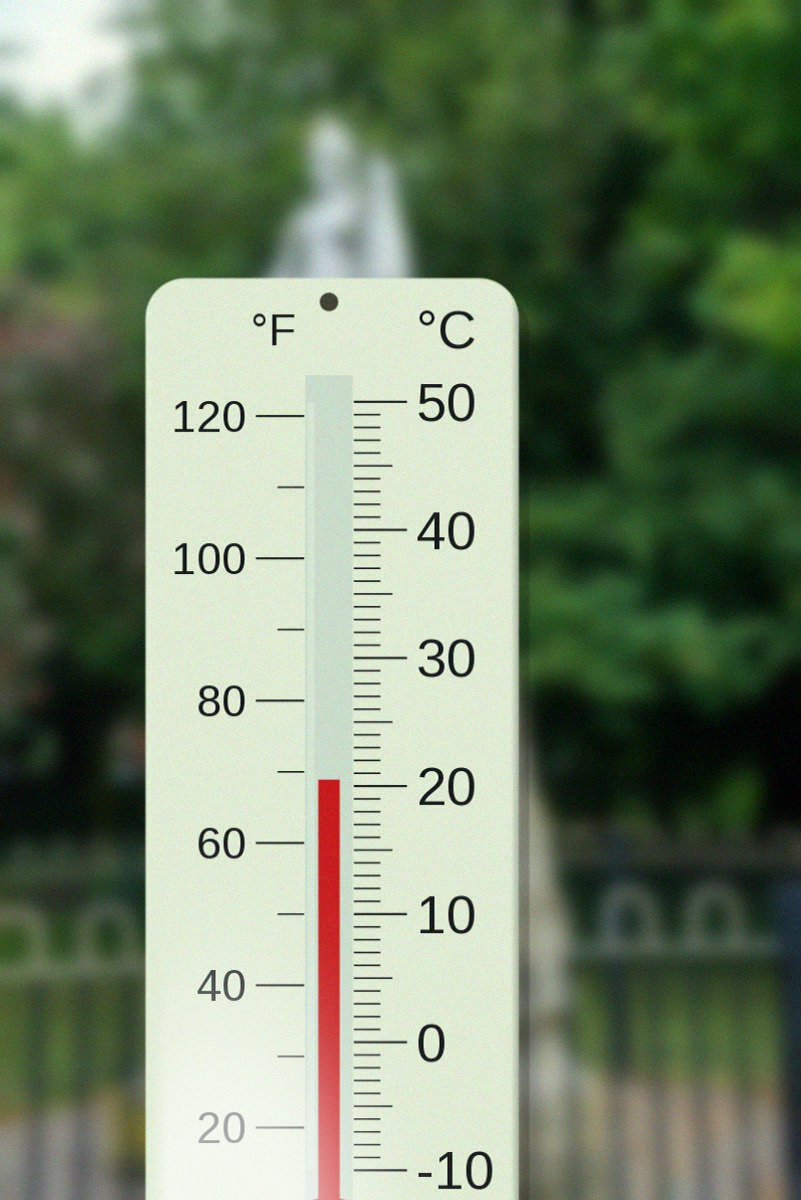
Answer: 20.5 °C
